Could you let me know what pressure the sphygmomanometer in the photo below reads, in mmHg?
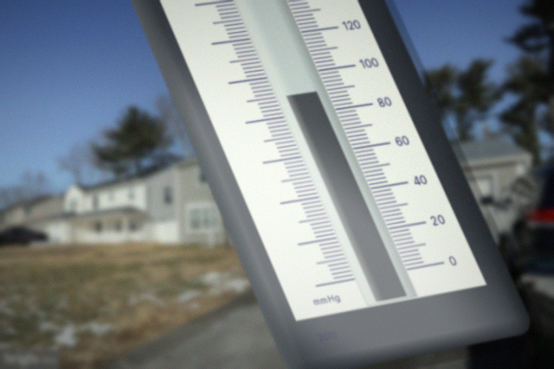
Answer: 90 mmHg
